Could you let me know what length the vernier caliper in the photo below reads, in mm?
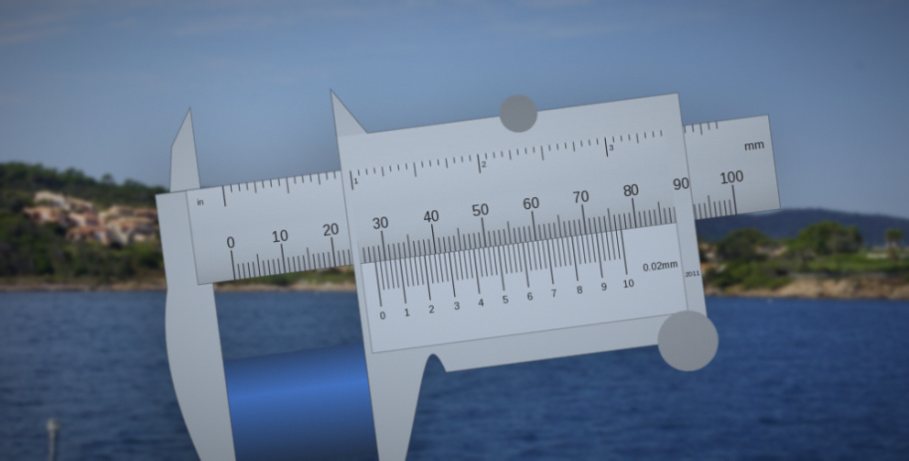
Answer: 28.0 mm
